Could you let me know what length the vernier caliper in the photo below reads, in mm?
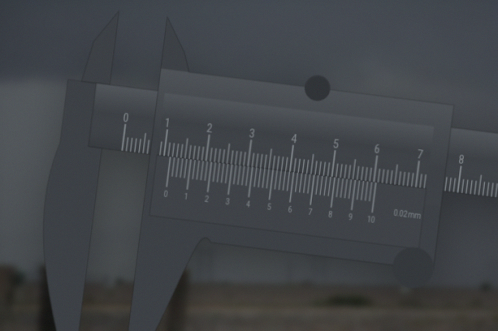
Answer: 11.5 mm
